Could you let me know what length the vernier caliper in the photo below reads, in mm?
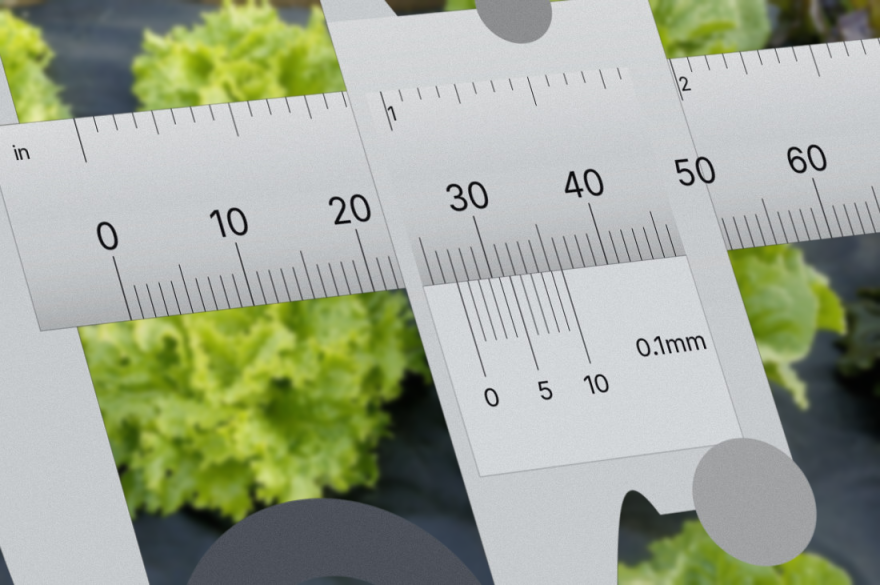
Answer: 27.0 mm
